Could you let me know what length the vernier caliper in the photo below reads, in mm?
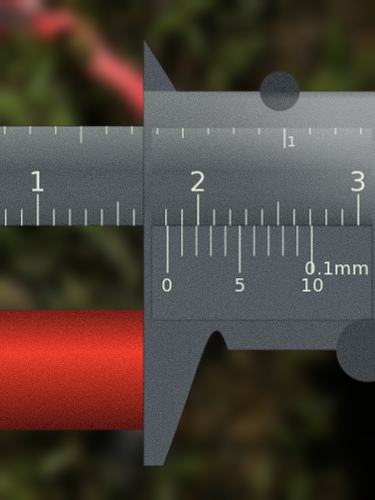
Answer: 18.1 mm
